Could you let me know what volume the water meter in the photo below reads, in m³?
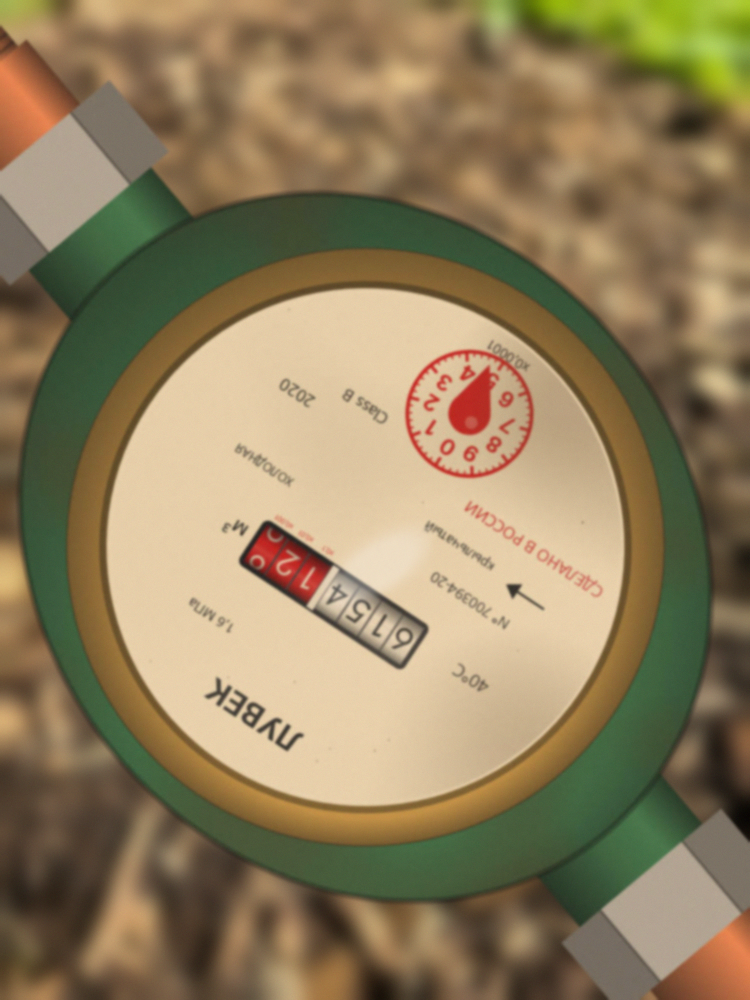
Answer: 6154.1284 m³
